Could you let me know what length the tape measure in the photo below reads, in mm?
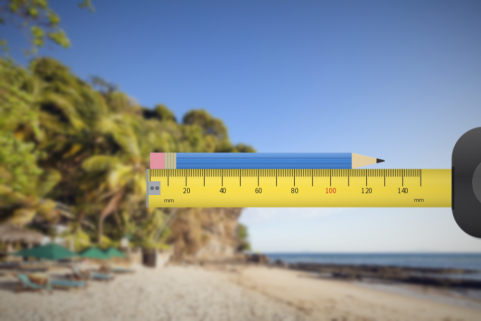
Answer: 130 mm
